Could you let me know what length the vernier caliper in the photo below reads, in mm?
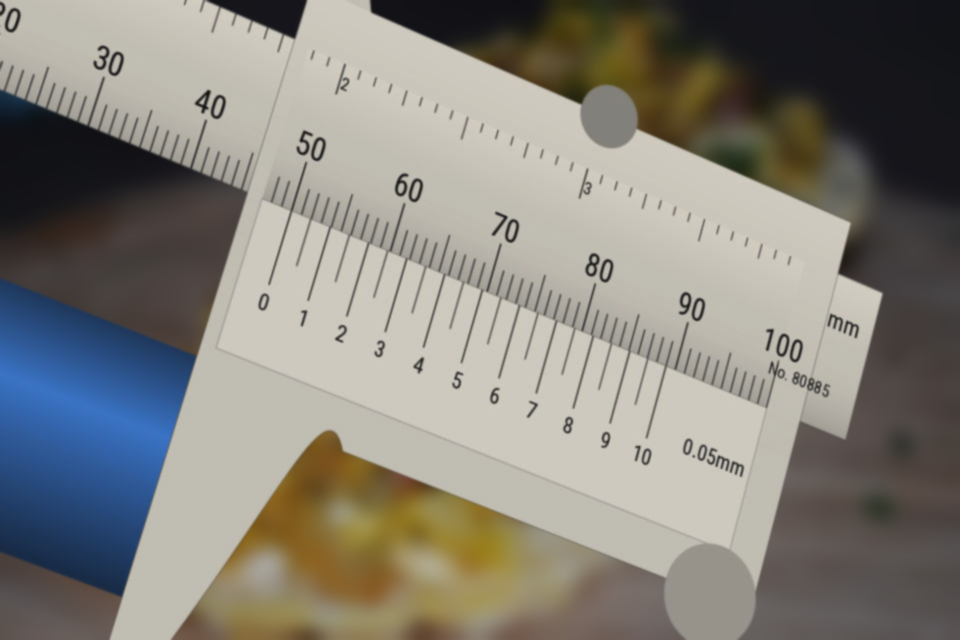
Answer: 50.0 mm
